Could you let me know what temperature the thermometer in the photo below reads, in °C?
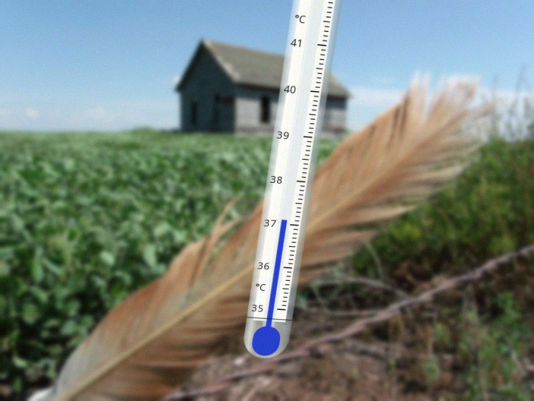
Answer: 37.1 °C
